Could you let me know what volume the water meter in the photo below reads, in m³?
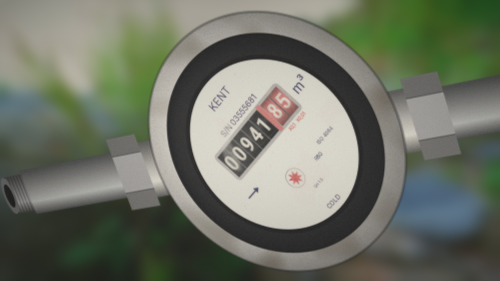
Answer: 941.85 m³
